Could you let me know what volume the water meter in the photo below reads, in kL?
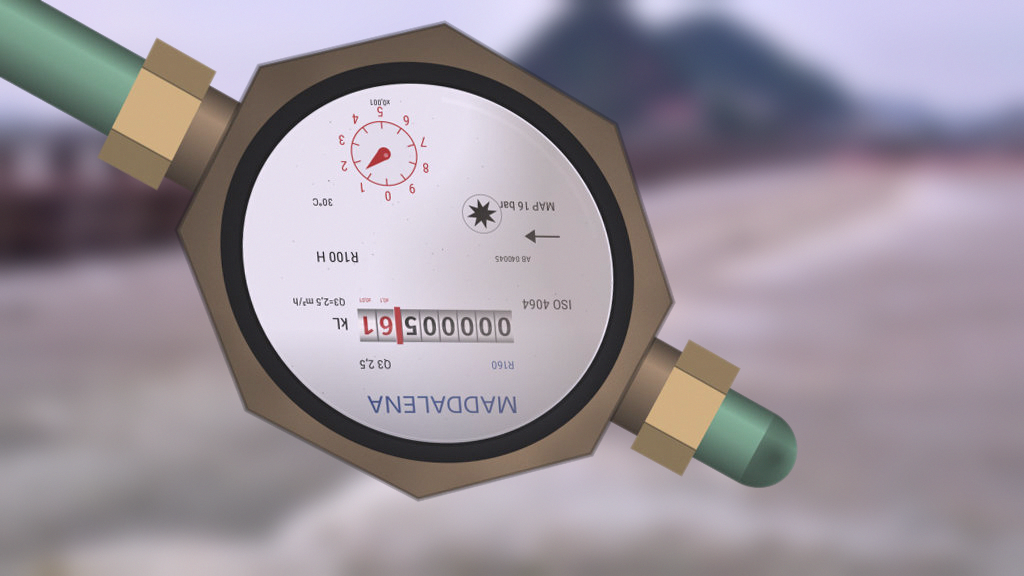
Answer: 5.611 kL
